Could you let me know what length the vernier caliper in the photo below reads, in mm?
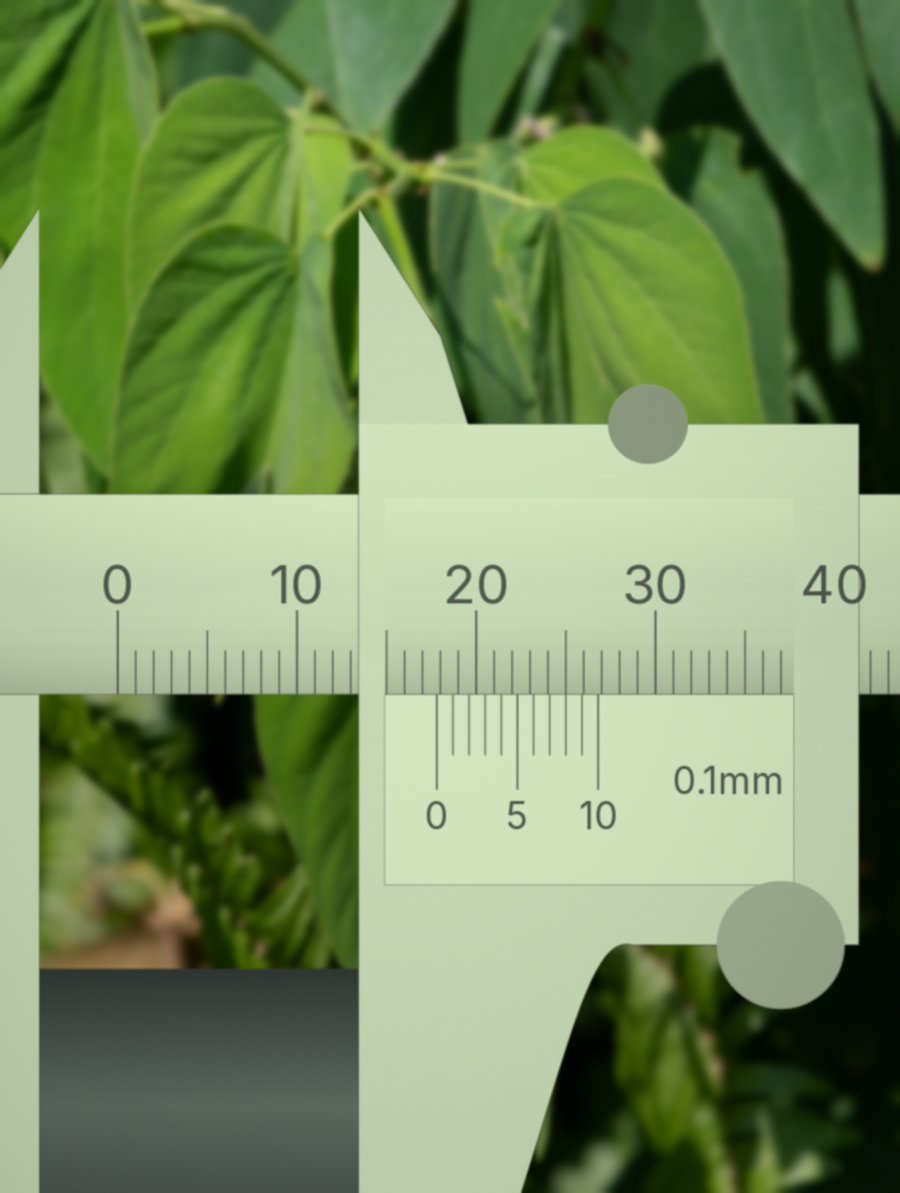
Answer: 17.8 mm
